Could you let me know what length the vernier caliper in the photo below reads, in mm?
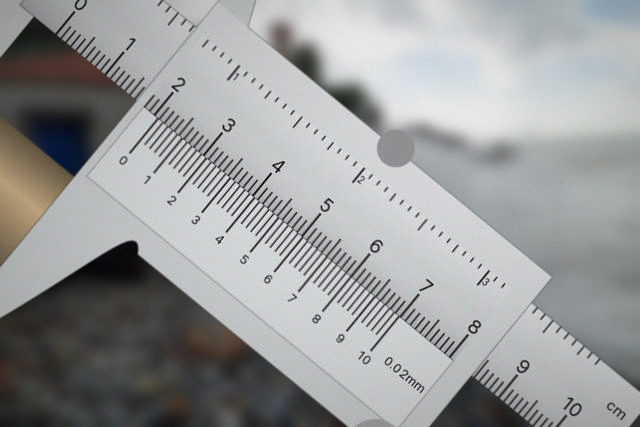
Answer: 20.8 mm
